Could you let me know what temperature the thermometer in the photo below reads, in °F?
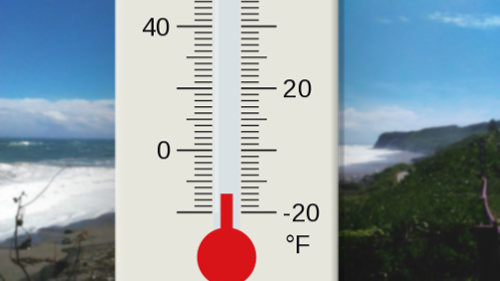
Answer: -14 °F
